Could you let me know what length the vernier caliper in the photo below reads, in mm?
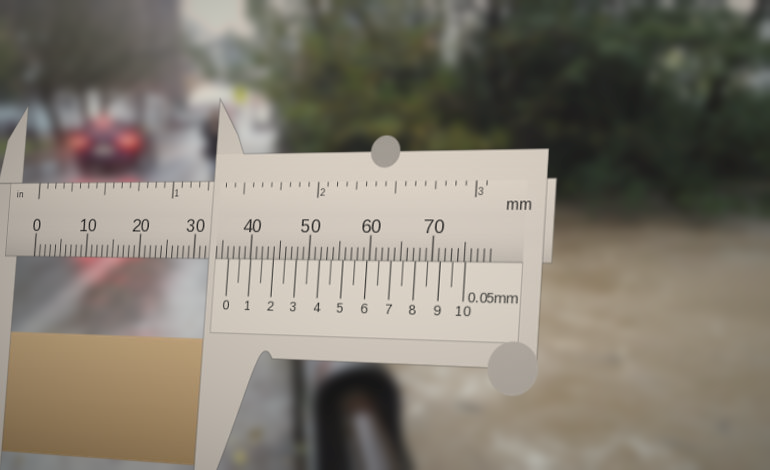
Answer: 36.2 mm
